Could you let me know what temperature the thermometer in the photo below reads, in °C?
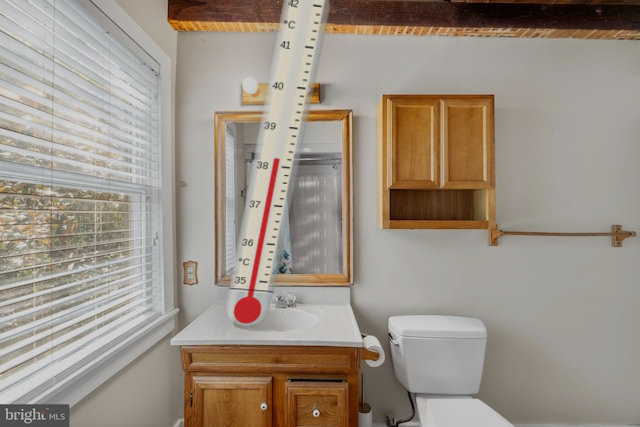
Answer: 38.2 °C
